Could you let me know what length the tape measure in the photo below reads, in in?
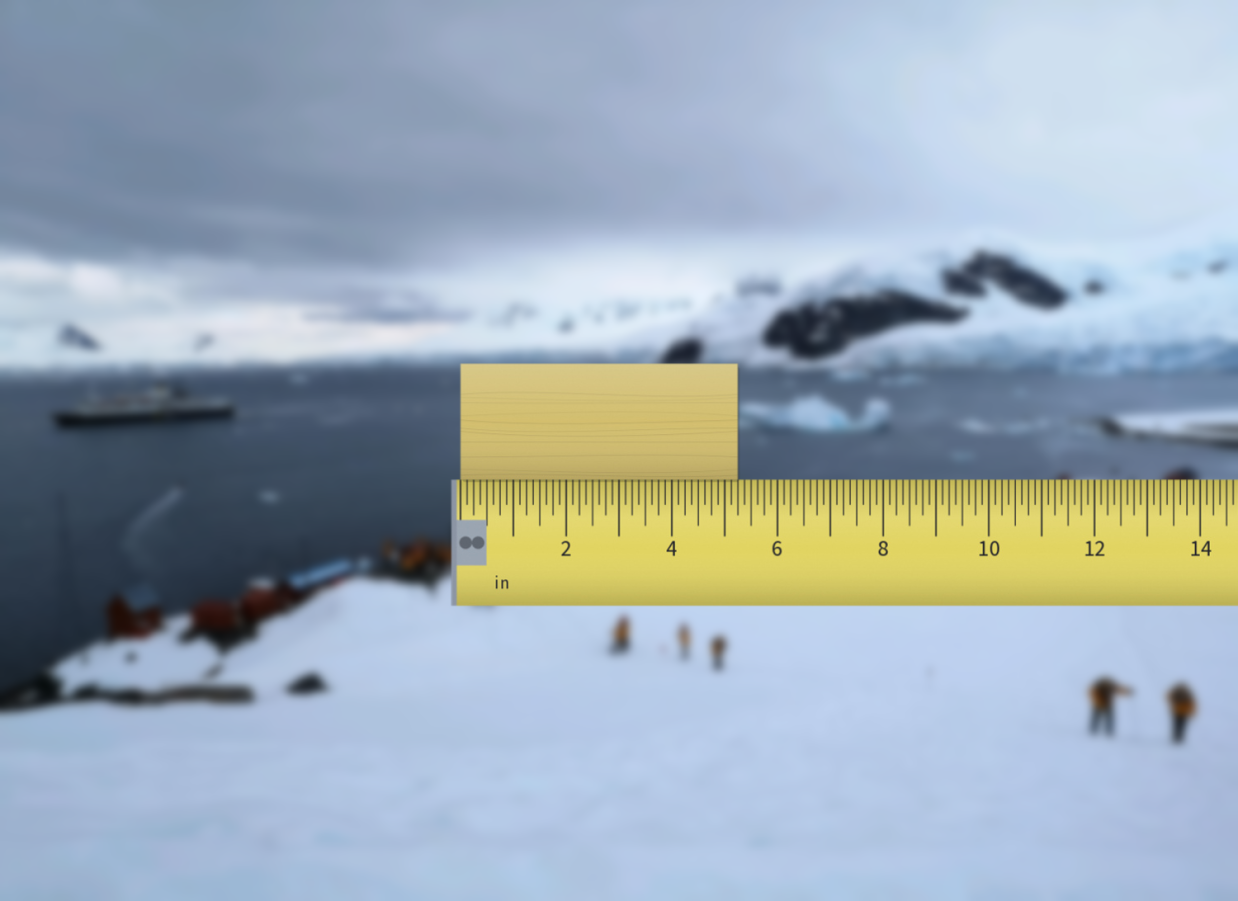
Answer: 5.25 in
